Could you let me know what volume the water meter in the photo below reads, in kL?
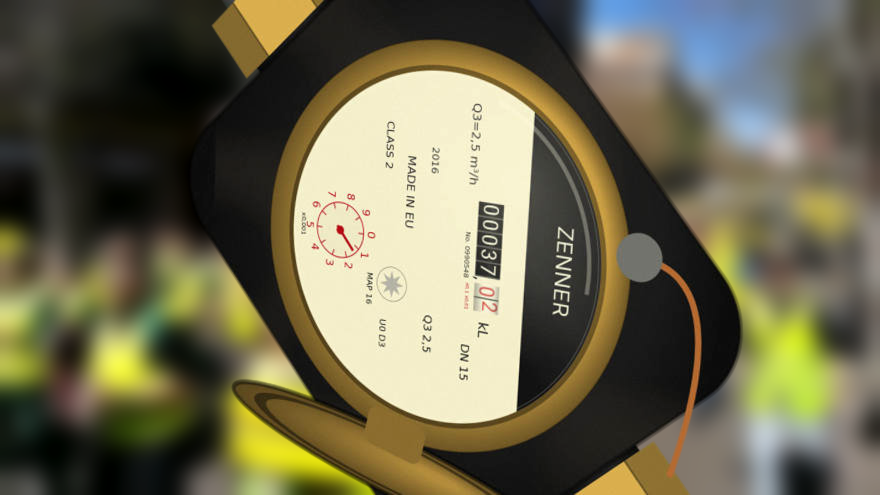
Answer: 37.021 kL
